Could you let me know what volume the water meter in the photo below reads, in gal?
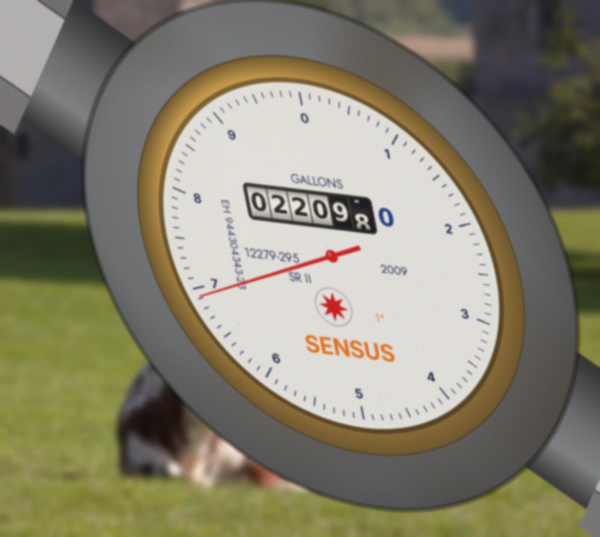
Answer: 220976.9 gal
